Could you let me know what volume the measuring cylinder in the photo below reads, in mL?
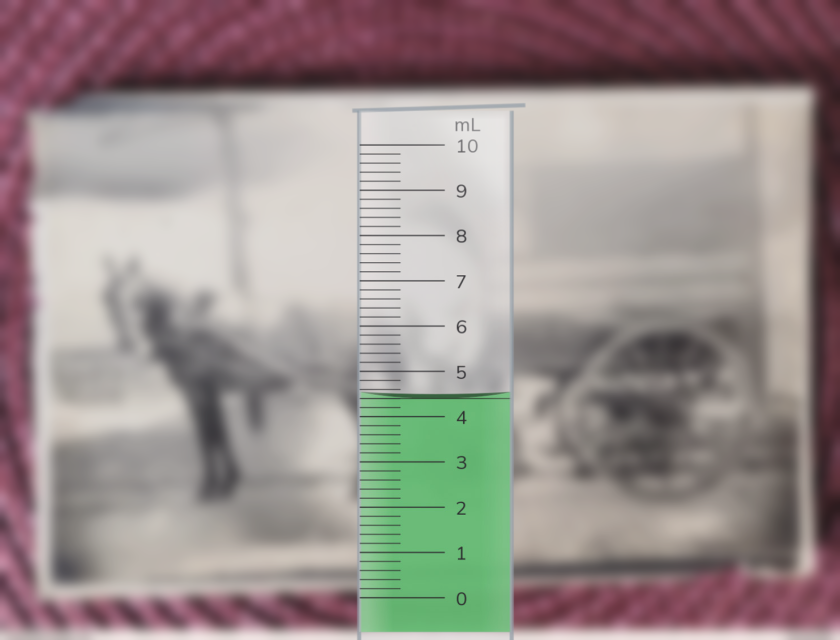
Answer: 4.4 mL
